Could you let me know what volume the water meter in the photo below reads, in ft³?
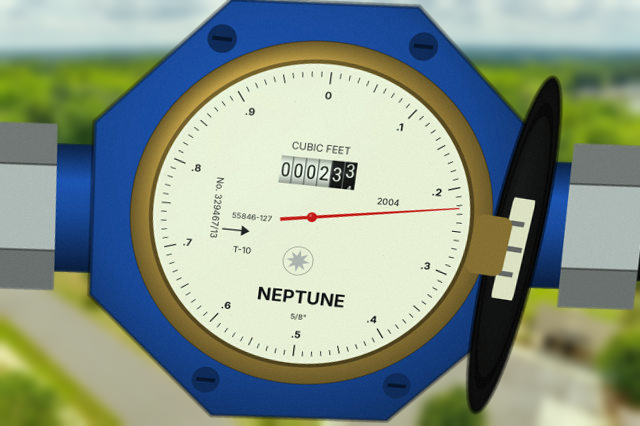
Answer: 233.22 ft³
